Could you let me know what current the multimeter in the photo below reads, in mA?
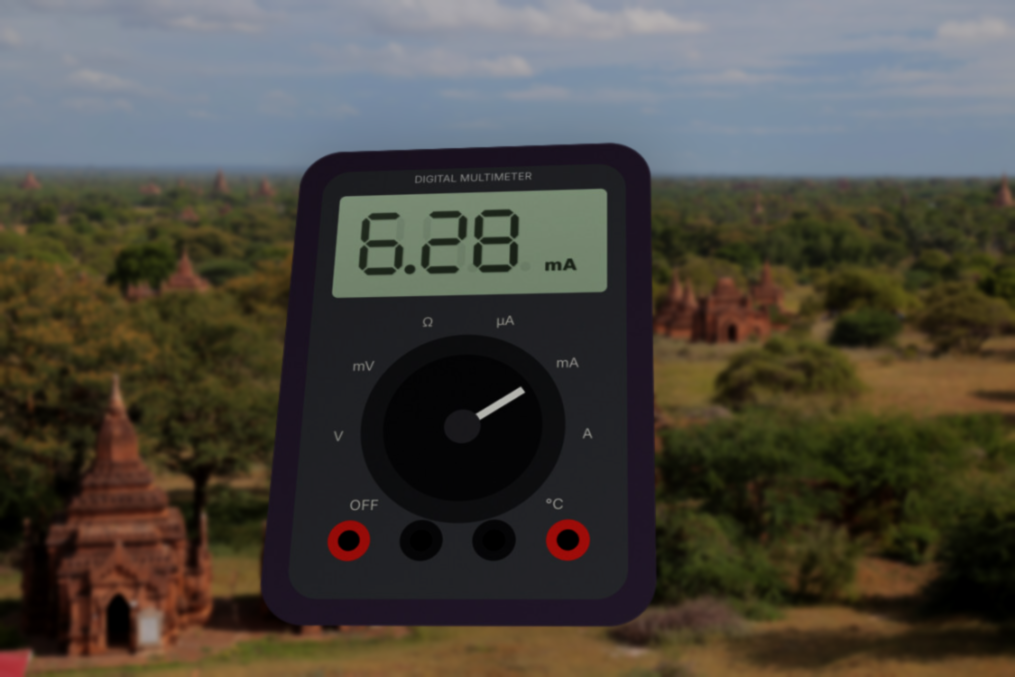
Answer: 6.28 mA
